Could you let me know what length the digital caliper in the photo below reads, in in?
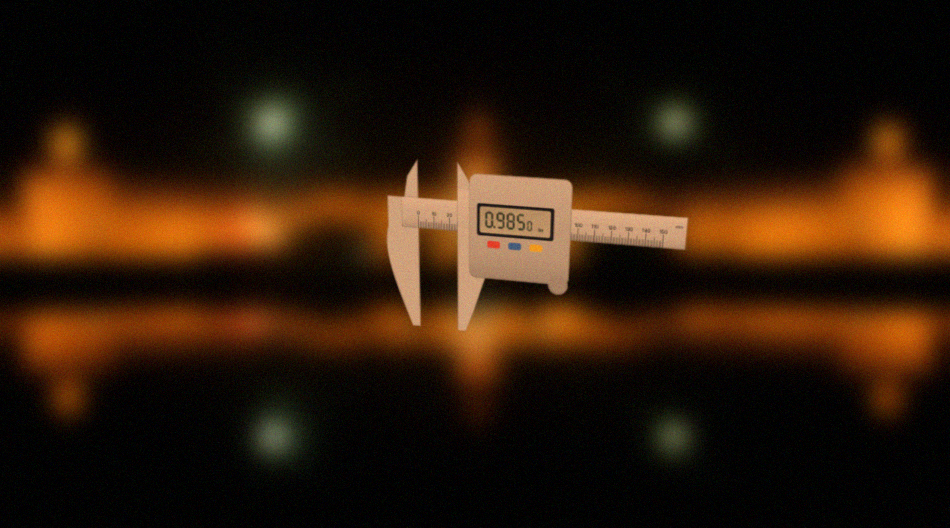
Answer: 0.9850 in
